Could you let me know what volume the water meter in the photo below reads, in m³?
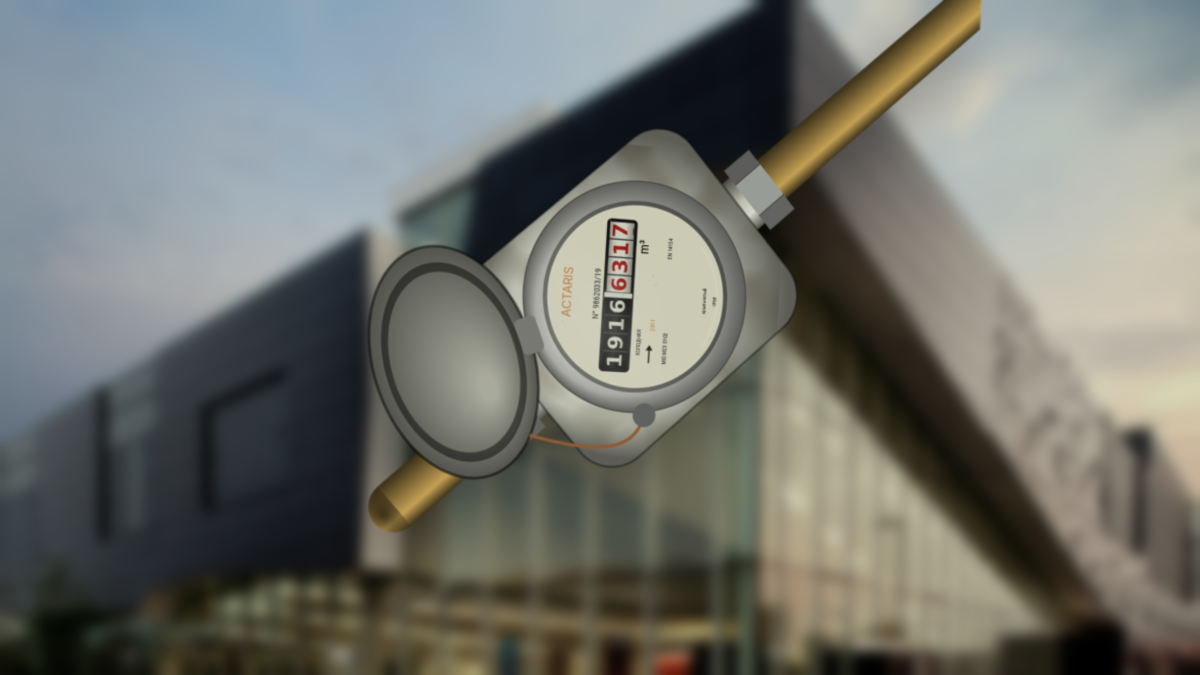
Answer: 1916.6317 m³
